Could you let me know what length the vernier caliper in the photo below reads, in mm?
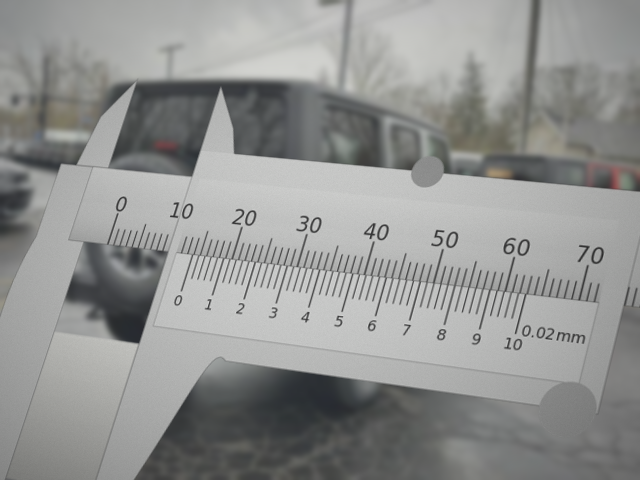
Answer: 13.8 mm
